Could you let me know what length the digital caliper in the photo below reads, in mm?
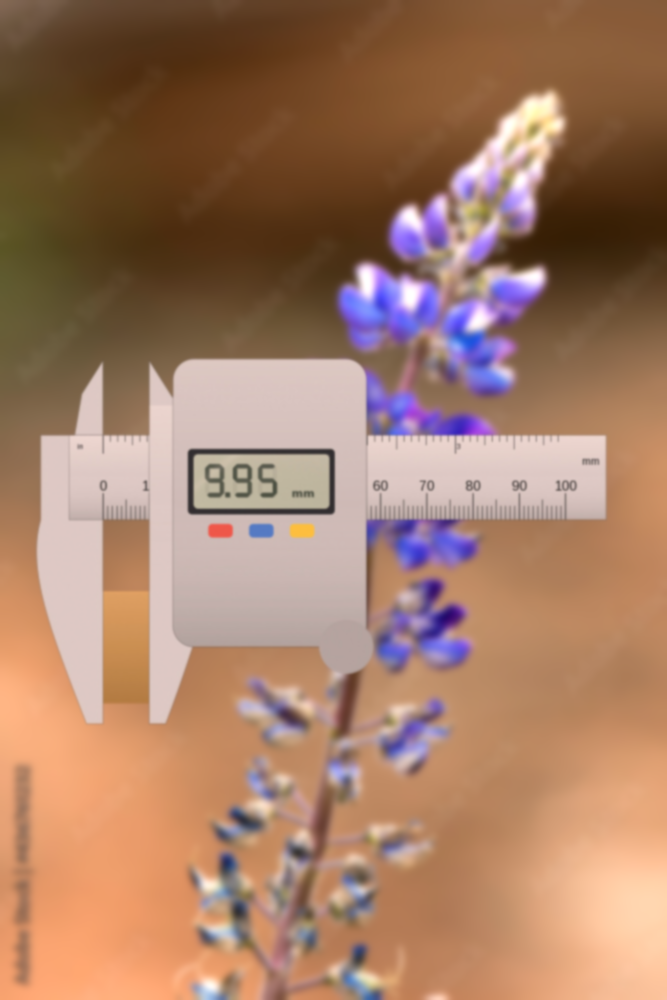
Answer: 9.95 mm
